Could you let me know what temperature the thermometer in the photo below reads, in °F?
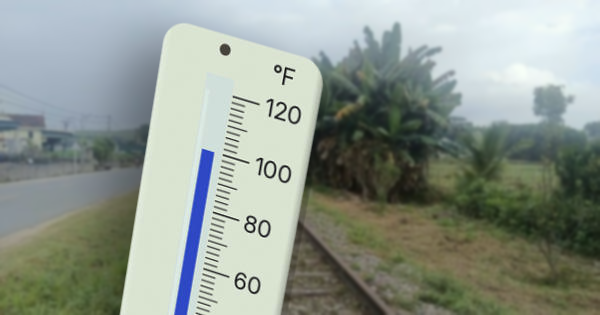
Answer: 100 °F
